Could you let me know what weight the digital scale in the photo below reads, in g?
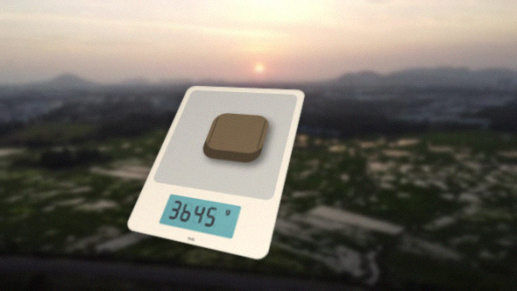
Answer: 3645 g
